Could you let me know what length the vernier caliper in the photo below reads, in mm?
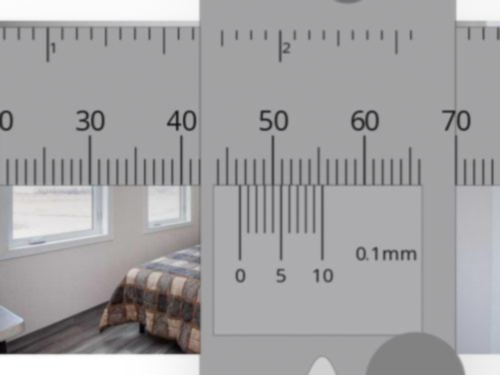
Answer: 46.4 mm
